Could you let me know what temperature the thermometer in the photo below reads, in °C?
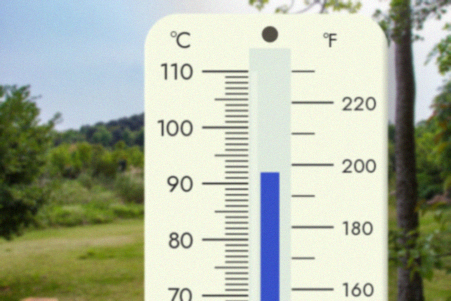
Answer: 92 °C
